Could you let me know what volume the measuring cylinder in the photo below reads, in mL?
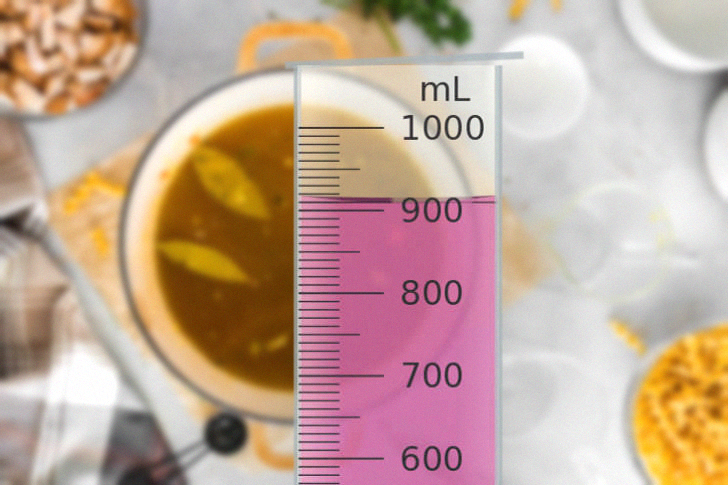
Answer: 910 mL
